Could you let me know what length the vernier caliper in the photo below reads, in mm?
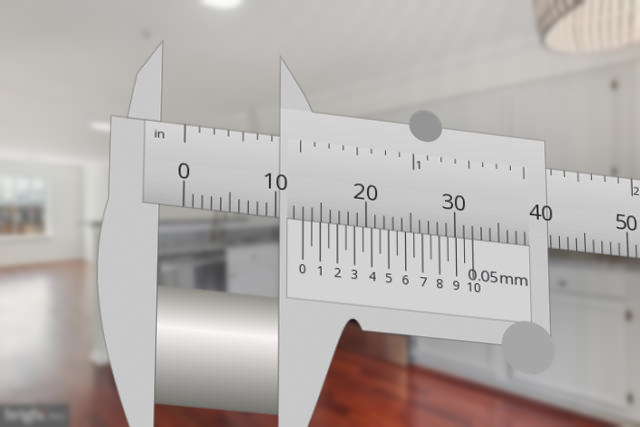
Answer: 13.0 mm
